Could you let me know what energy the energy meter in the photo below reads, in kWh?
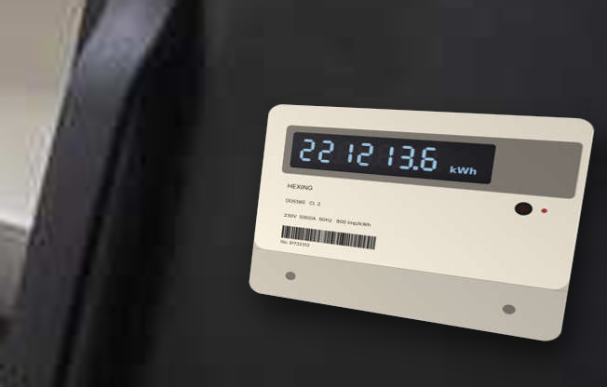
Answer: 221213.6 kWh
